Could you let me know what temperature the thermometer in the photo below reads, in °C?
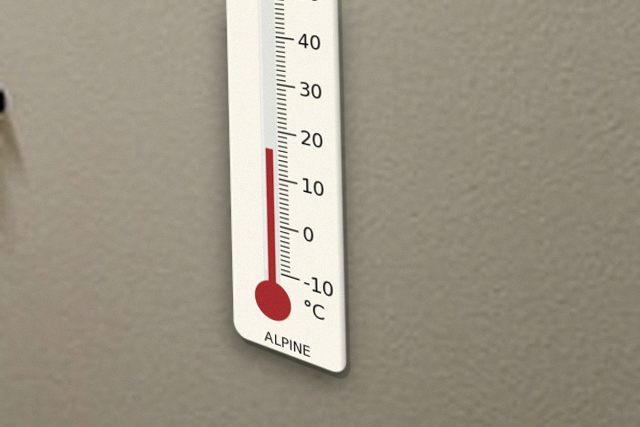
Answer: 16 °C
